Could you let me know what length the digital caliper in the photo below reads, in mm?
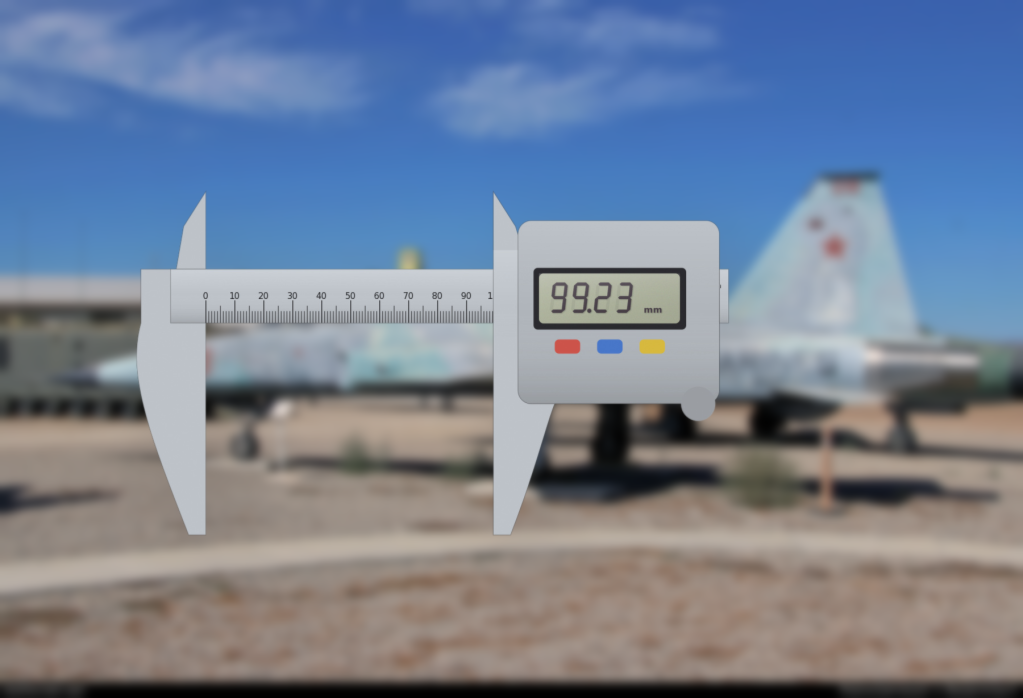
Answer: 99.23 mm
